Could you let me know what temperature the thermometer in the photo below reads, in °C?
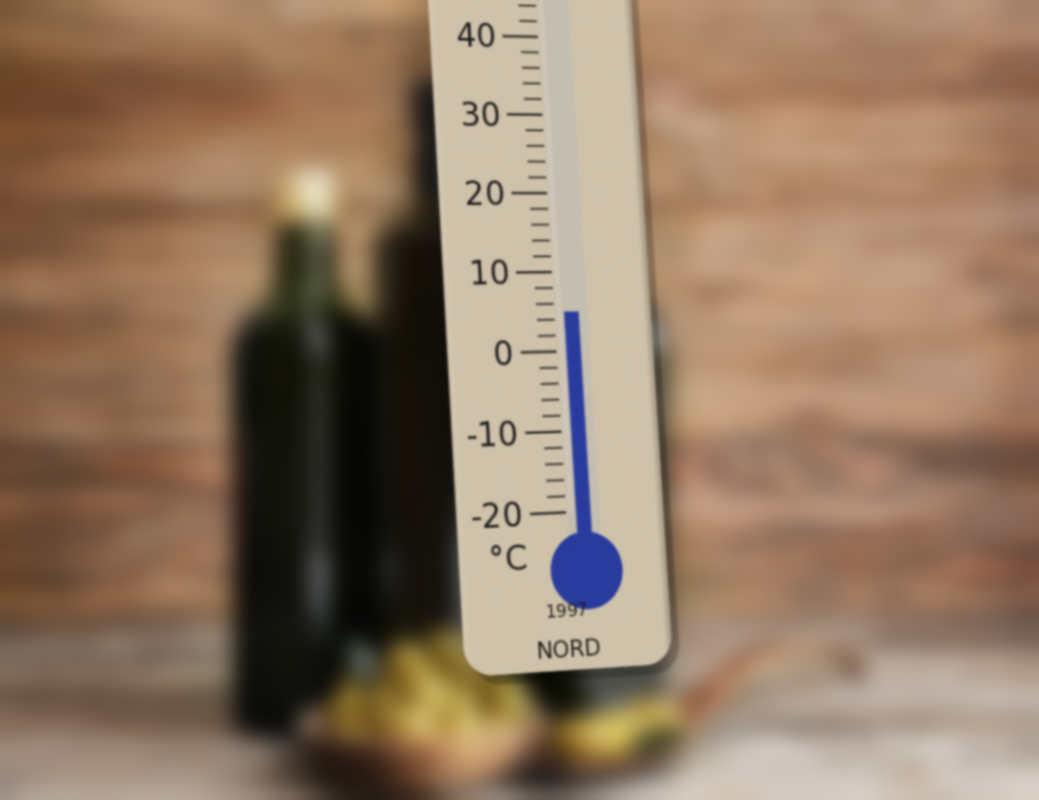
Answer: 5 °C
